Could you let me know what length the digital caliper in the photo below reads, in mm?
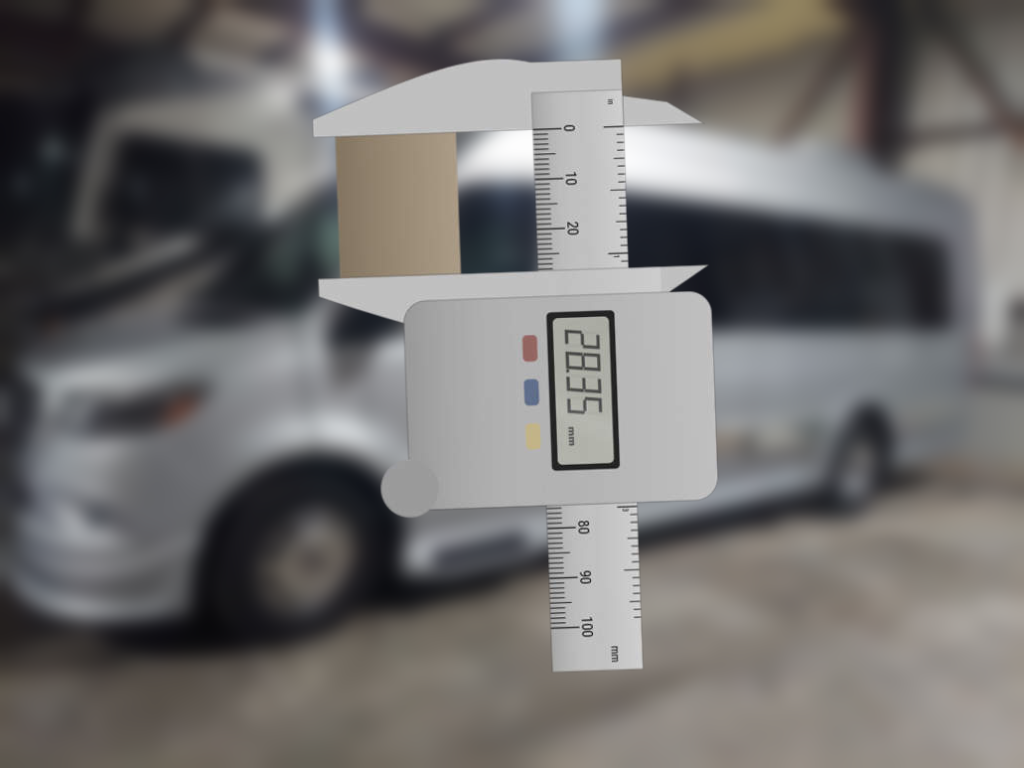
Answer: 28.35 mm
